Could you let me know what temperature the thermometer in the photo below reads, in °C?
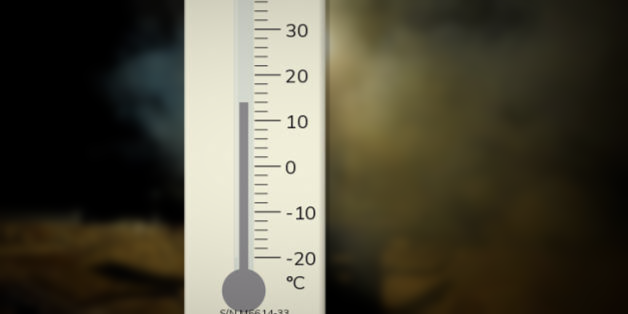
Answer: 14 °C
